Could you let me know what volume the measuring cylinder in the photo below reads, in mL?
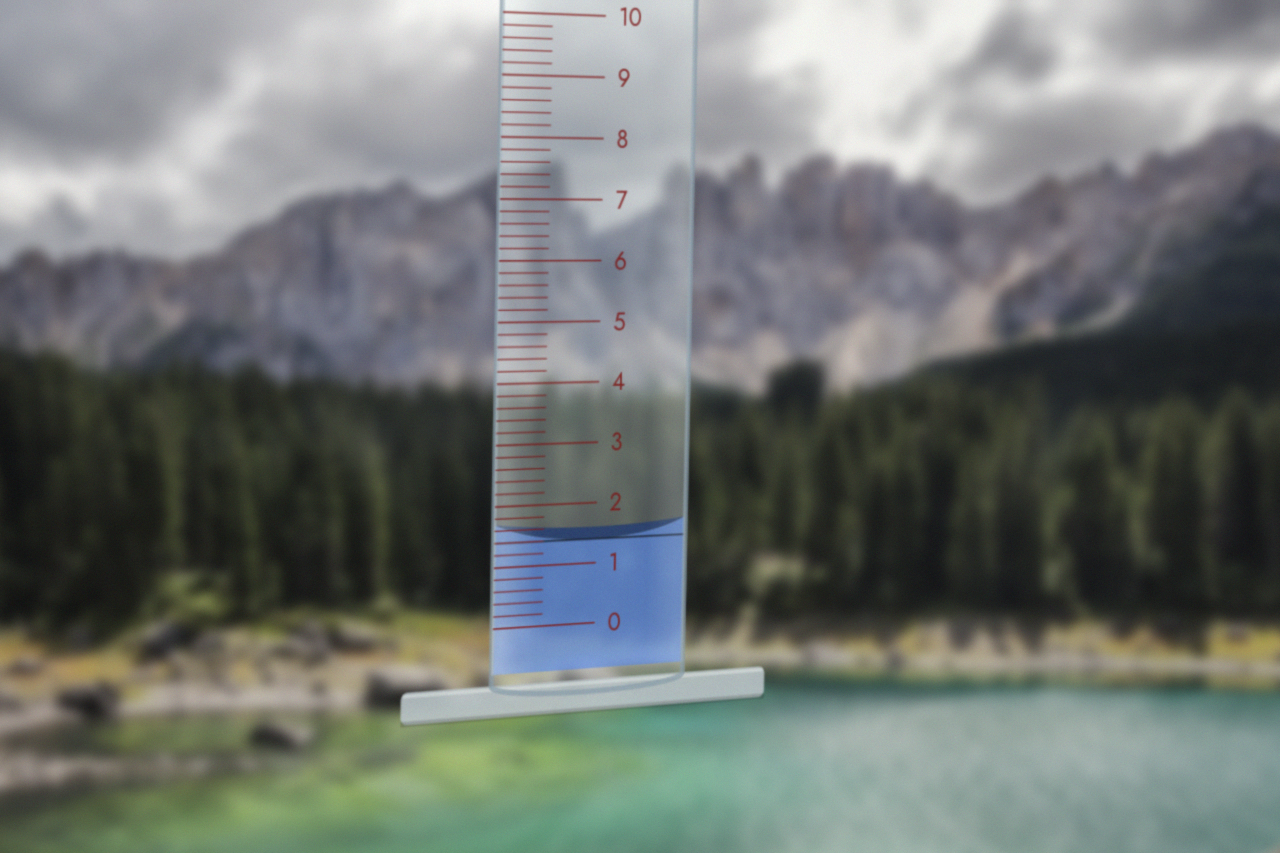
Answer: 1.4 mL
